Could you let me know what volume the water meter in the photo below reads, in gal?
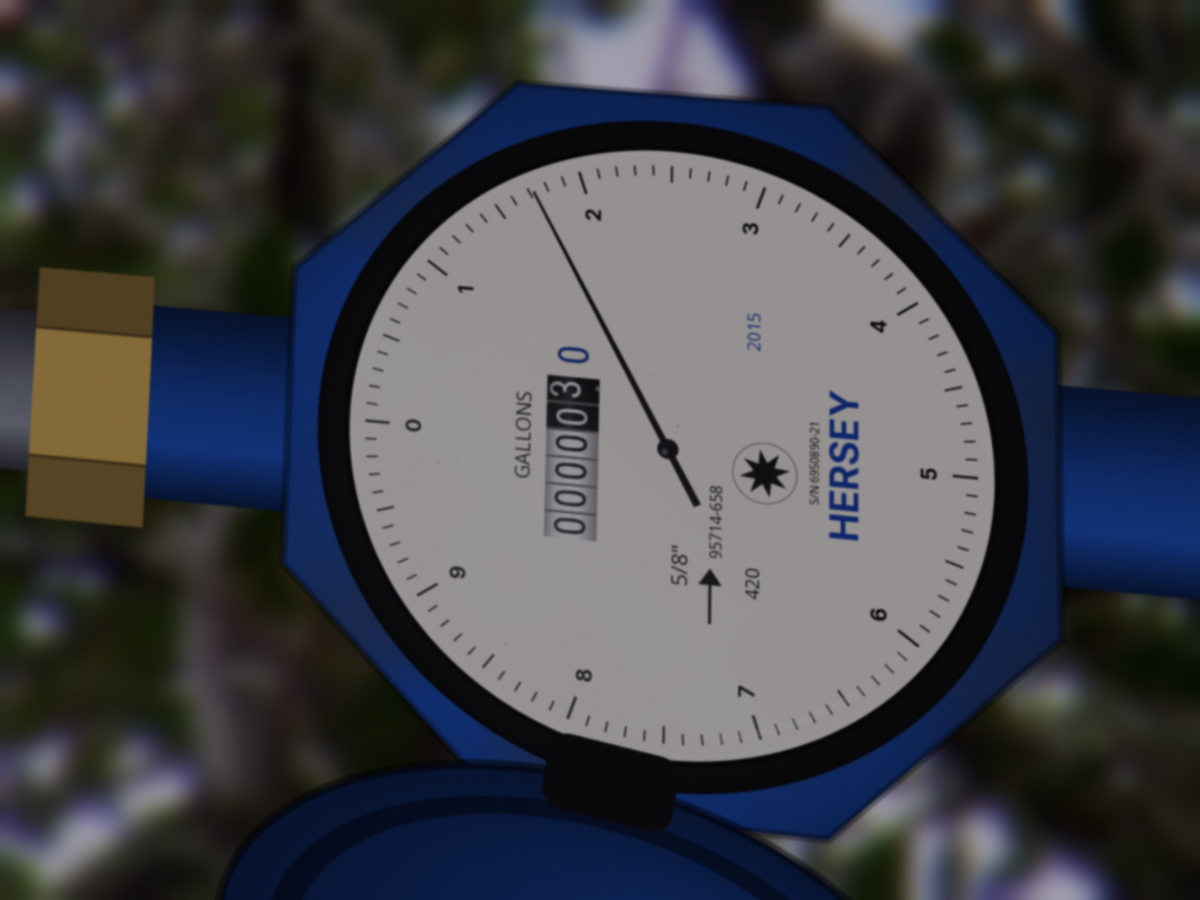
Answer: 31.7 gal
